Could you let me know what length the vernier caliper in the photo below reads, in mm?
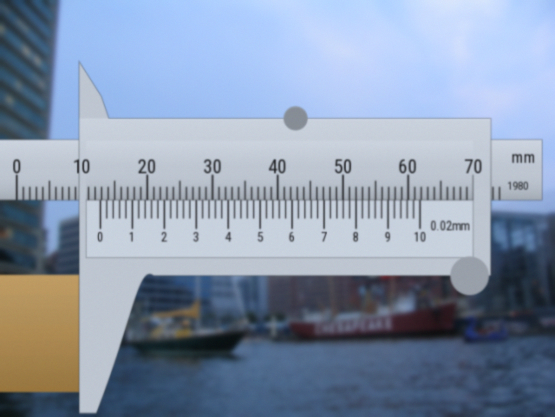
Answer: 12.8 mm
